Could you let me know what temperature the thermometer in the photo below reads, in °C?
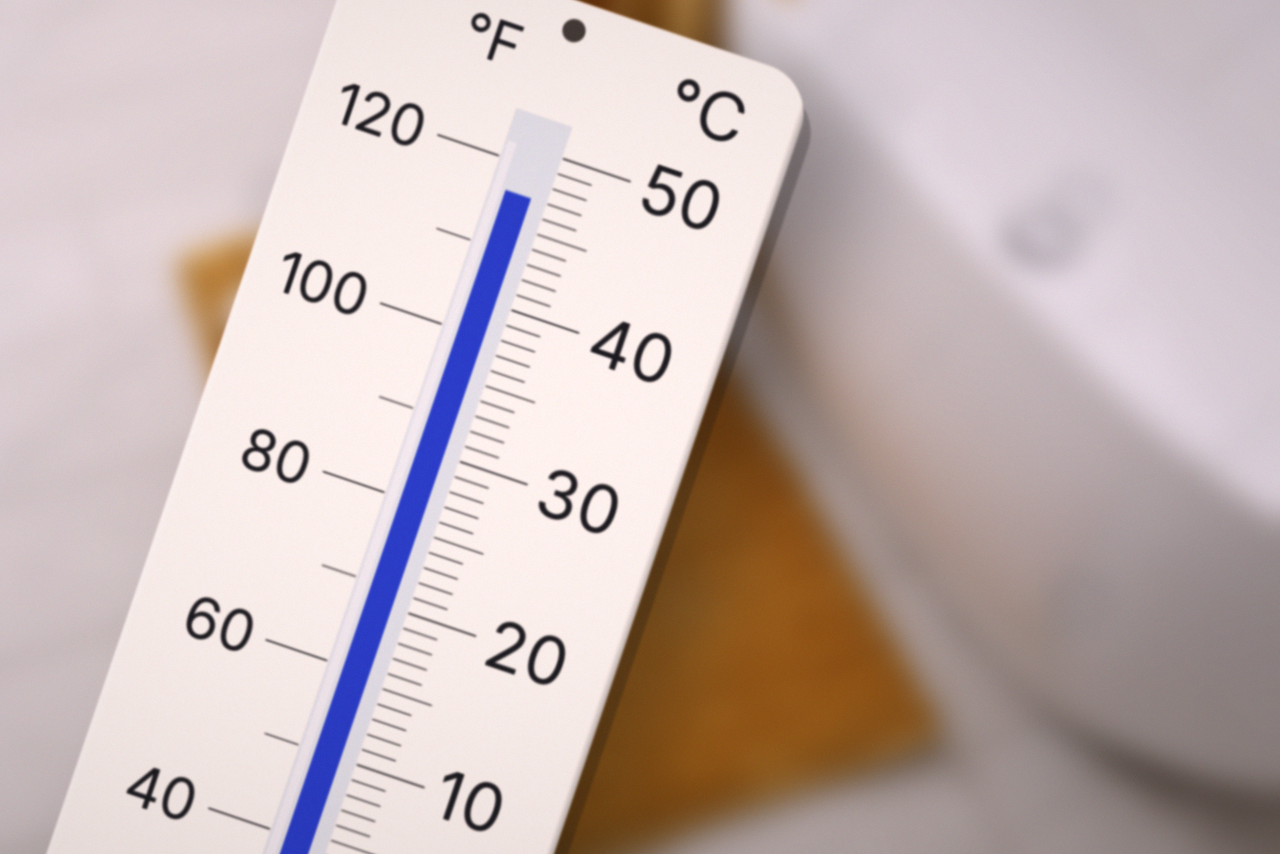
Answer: 47 °C
